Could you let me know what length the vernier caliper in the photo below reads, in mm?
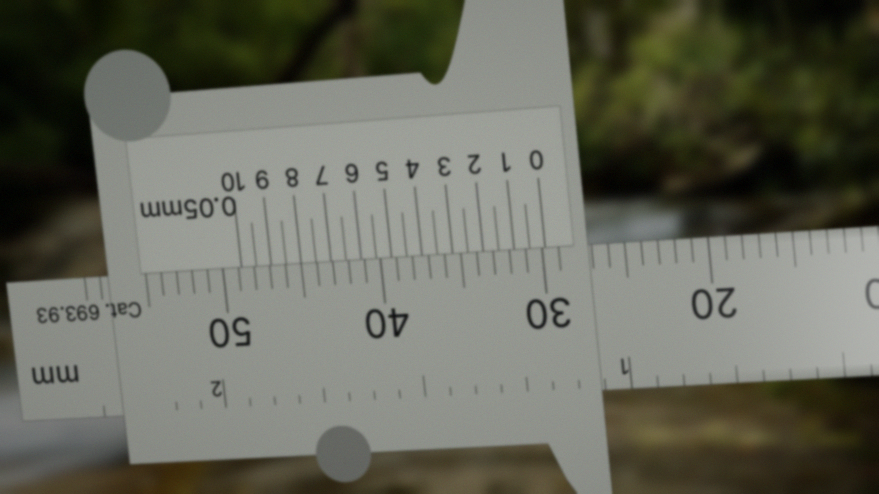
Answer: 29.8 mm
